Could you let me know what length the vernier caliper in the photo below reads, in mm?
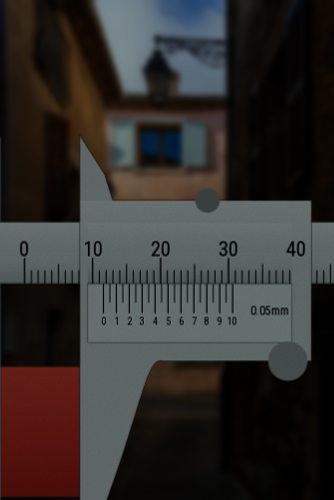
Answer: 11.6 mm
